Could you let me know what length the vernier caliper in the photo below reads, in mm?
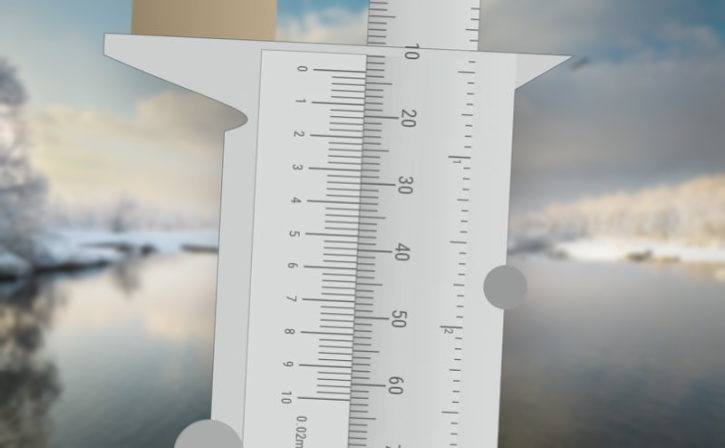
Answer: 13.4 mm
